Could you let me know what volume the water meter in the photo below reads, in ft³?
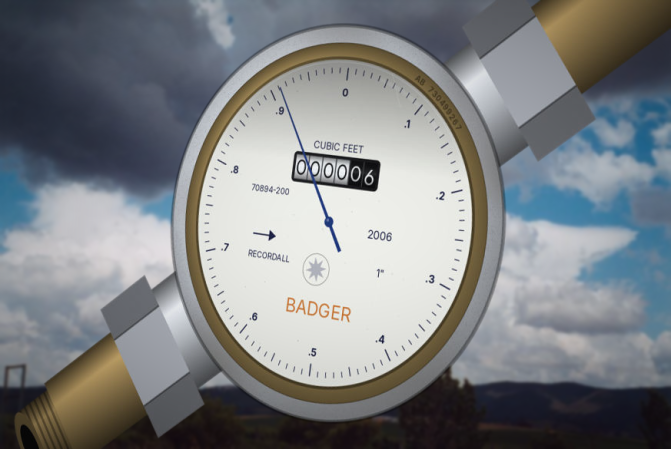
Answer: 5.91 ft³
